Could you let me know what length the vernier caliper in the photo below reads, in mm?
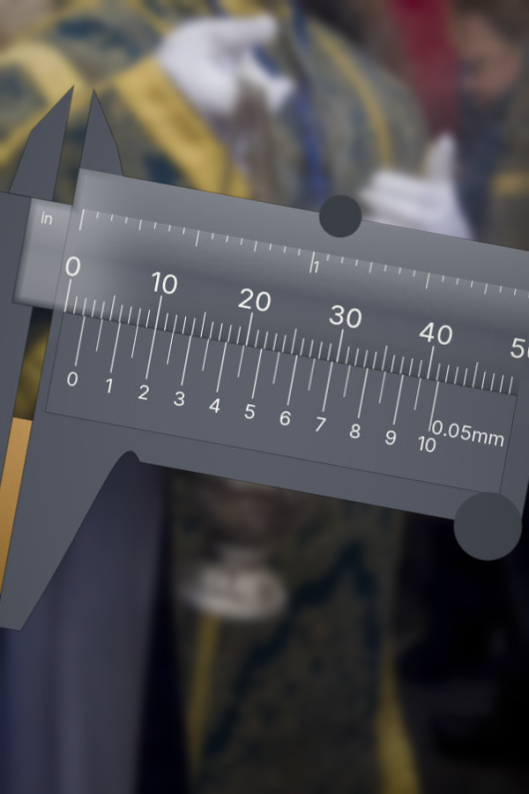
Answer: 2.2 mm
